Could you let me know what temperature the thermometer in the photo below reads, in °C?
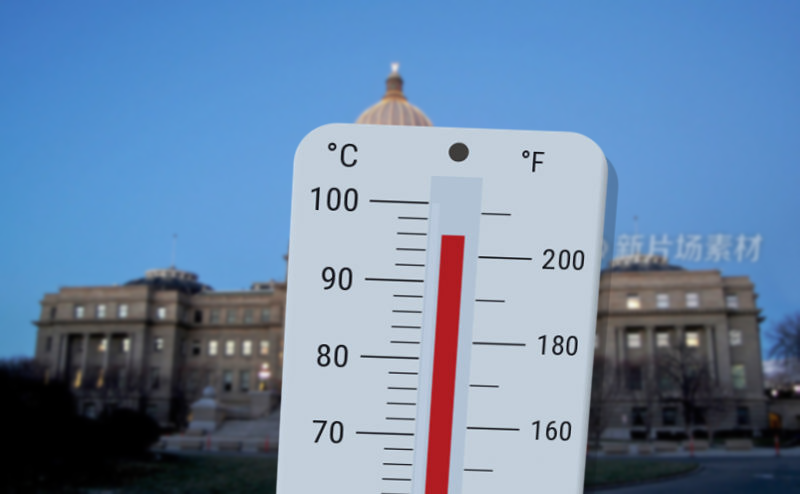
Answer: 96 °C
